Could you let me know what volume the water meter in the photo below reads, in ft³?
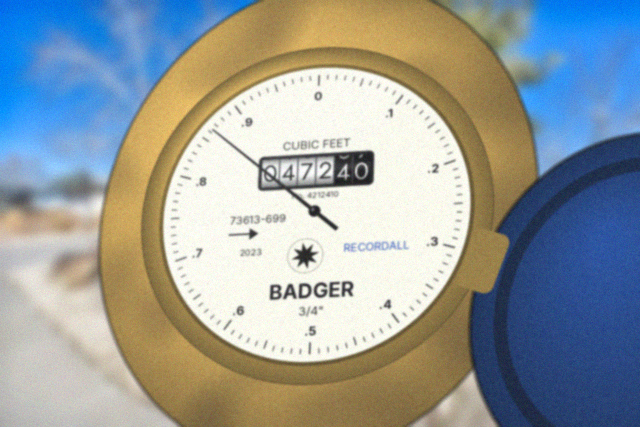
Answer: 47239.86 ft³
